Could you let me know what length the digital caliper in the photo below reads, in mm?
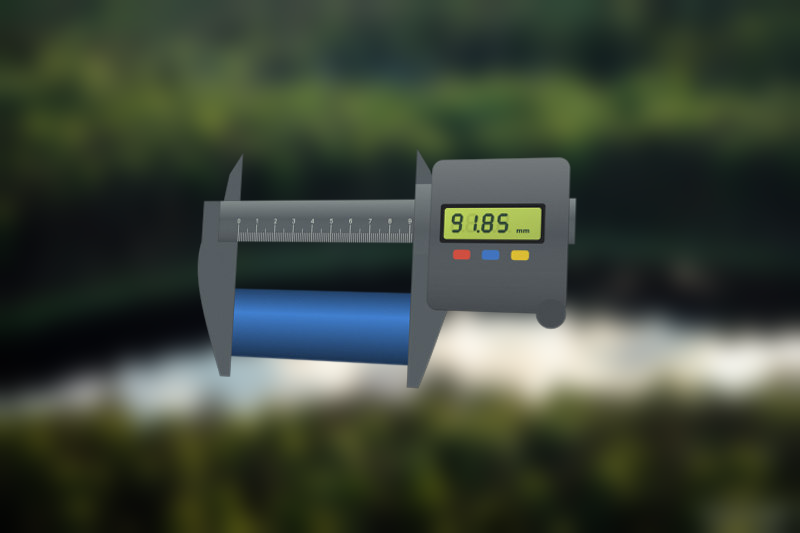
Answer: 91.85 mm
